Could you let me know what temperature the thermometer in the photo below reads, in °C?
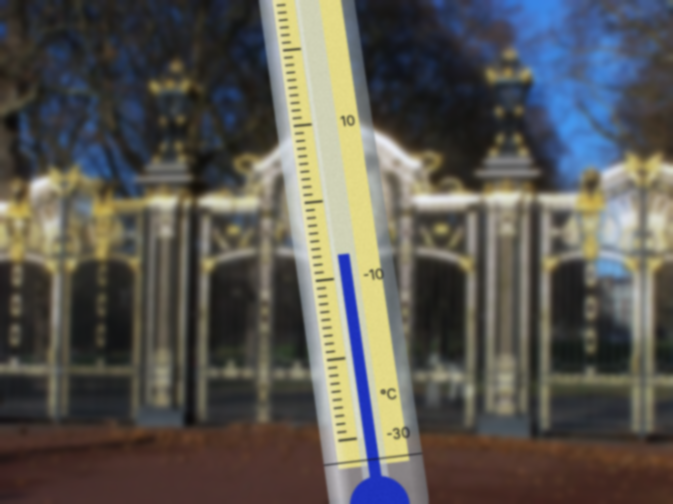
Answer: -7 °C
